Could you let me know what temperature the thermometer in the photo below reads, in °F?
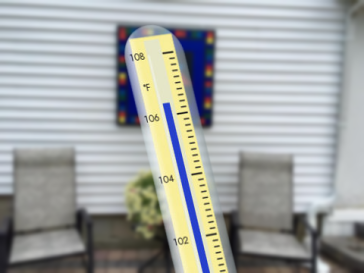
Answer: 106.4 °F
